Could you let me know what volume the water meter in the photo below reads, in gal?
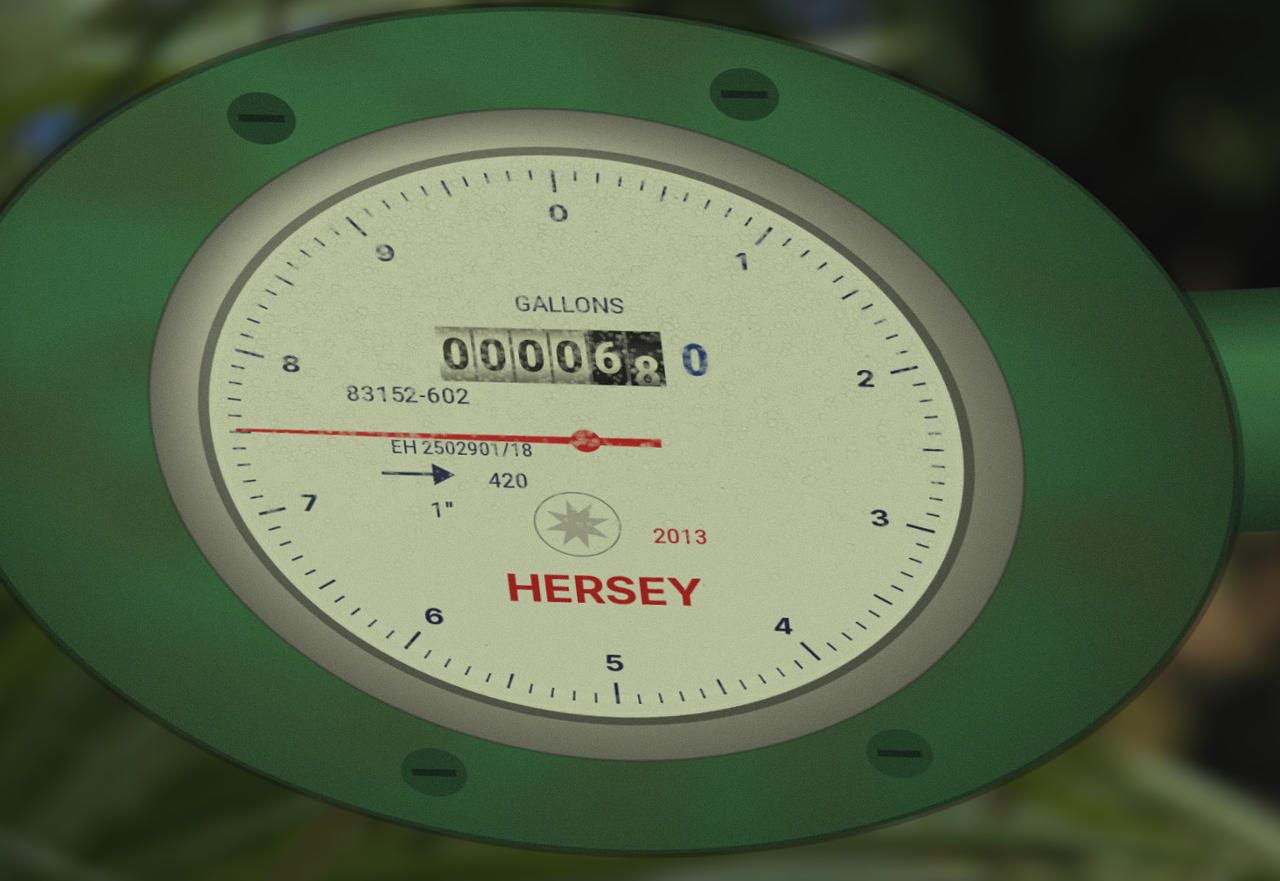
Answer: 677.5 gal
